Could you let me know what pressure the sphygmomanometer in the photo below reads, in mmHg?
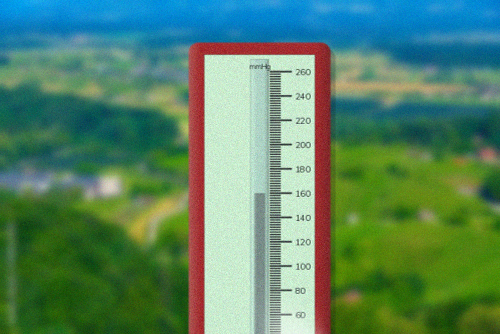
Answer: 160 mmHg
